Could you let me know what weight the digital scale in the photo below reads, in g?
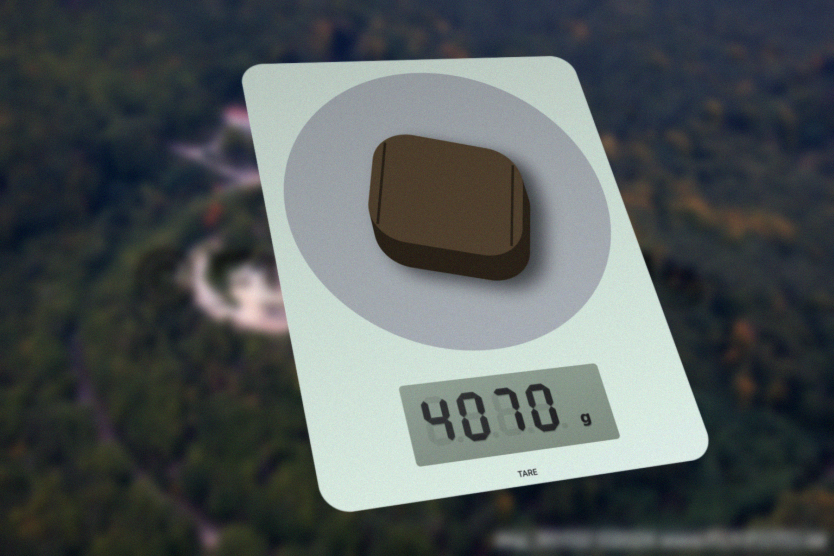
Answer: 4070 g
